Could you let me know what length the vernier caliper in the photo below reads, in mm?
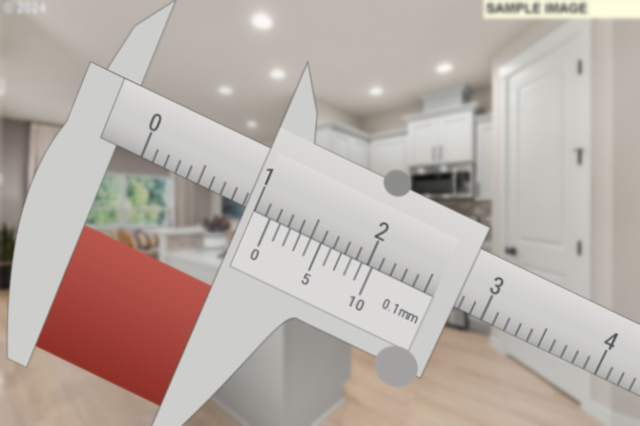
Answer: 11.4 mm
